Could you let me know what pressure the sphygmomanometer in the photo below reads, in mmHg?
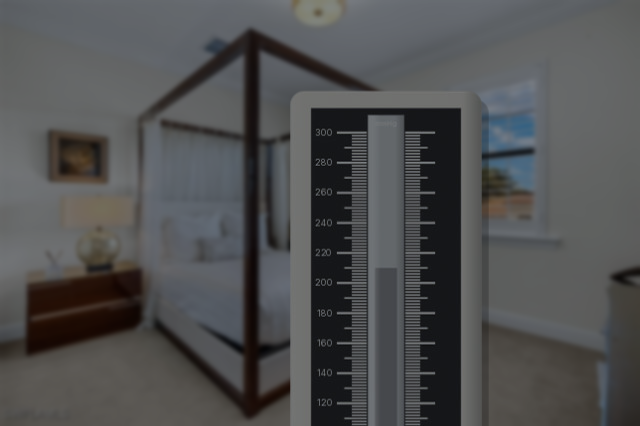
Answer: 210 mmHg
